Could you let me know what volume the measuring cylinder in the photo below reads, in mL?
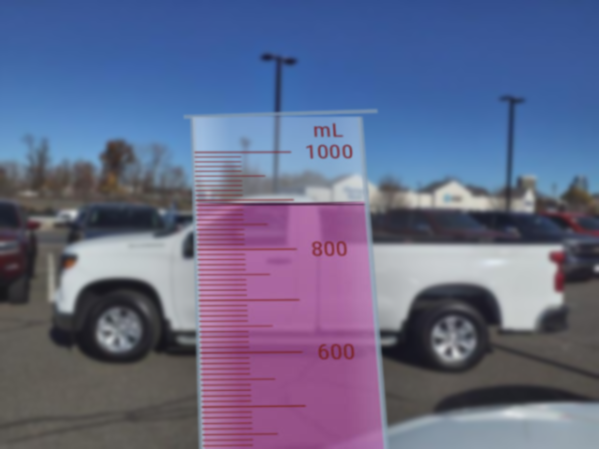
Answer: 890 mL
